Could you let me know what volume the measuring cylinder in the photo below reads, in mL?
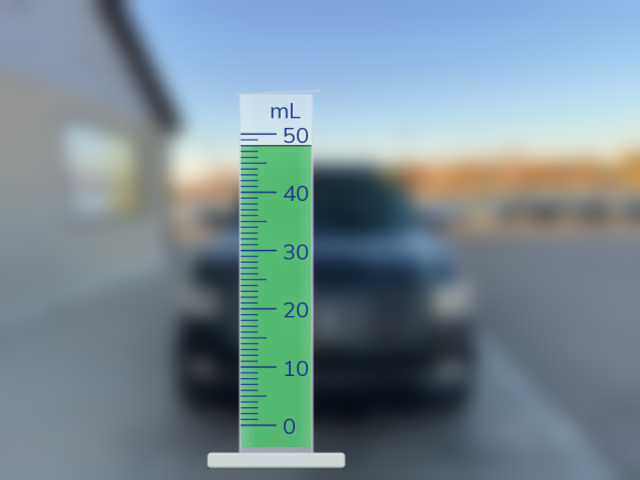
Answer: 48 mL
